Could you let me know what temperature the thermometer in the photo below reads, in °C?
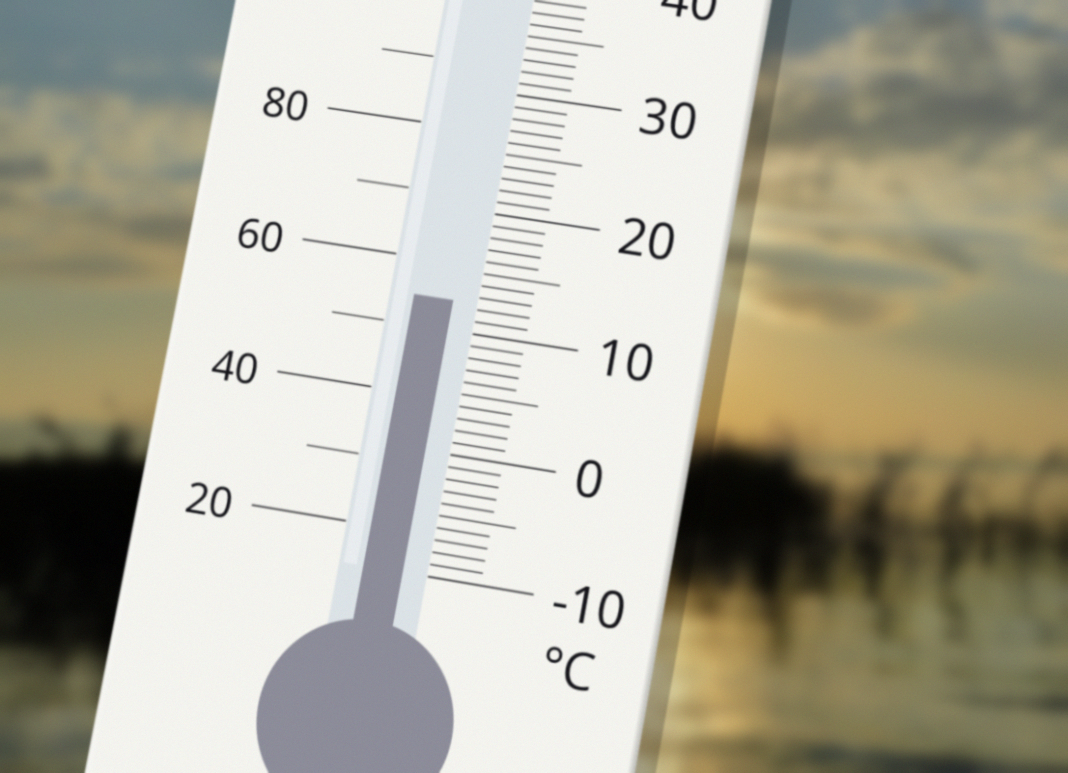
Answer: 12.5 °C
